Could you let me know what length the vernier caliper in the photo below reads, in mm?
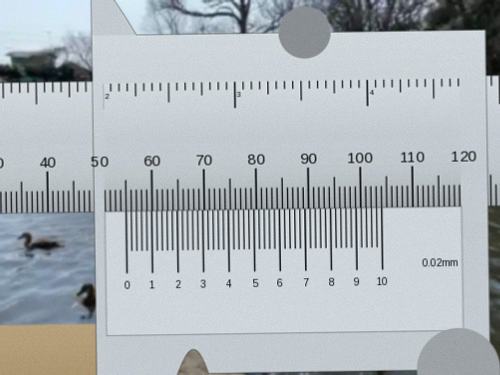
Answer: 55.0 mm
